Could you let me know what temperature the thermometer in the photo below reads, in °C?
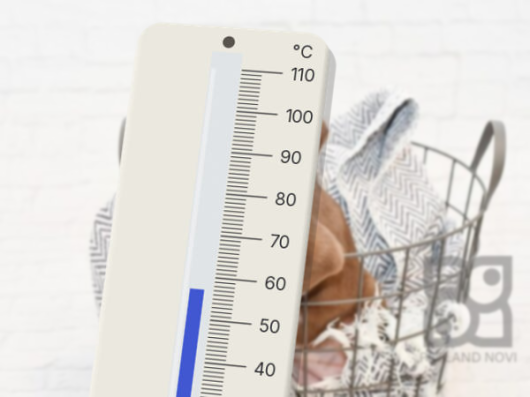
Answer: 57 °C
